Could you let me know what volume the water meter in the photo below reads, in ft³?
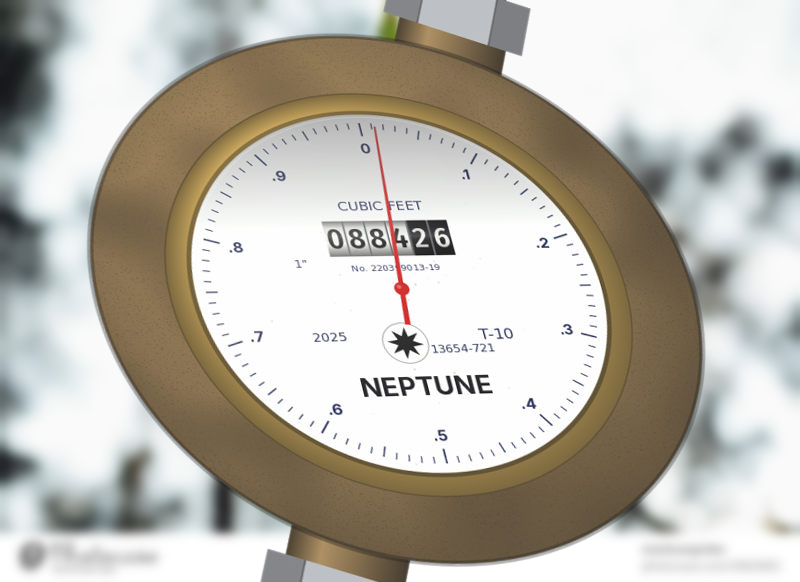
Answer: 88426.01 ft³
